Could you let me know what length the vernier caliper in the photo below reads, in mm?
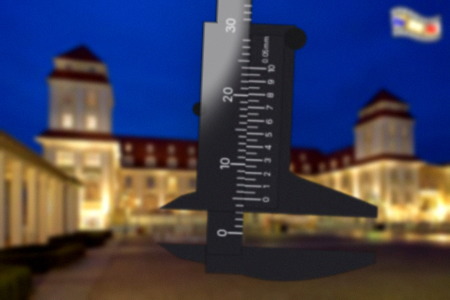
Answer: 5.0 mm
